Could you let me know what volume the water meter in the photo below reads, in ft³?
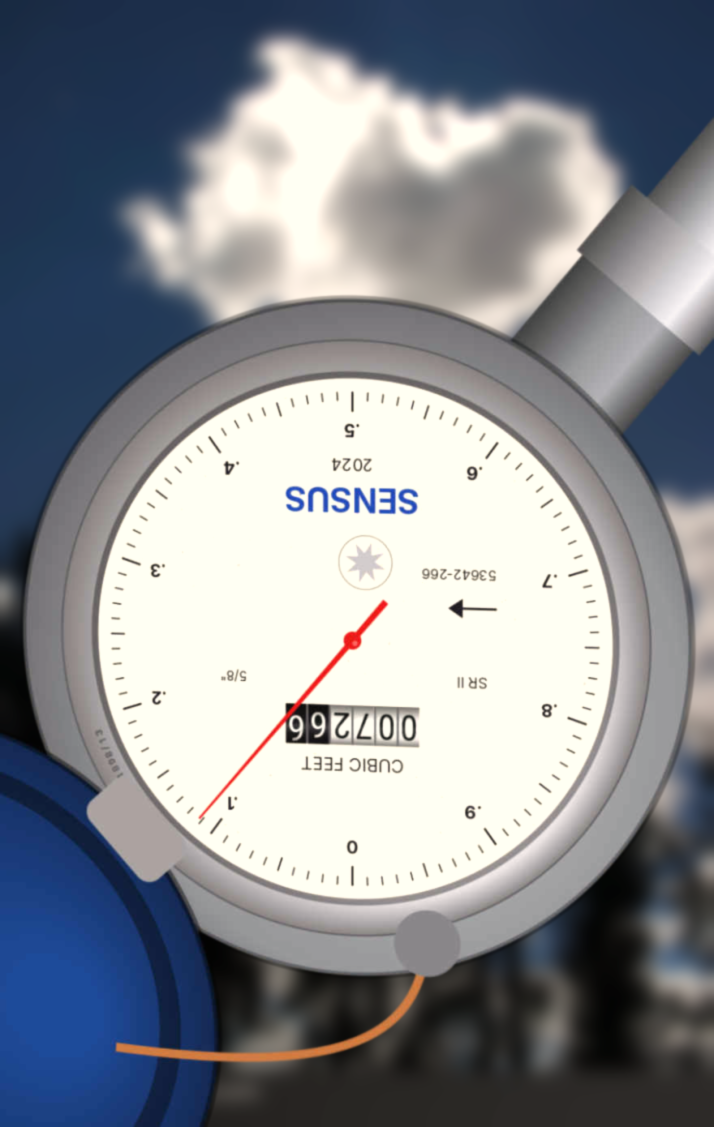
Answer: 7266.11 ft³
